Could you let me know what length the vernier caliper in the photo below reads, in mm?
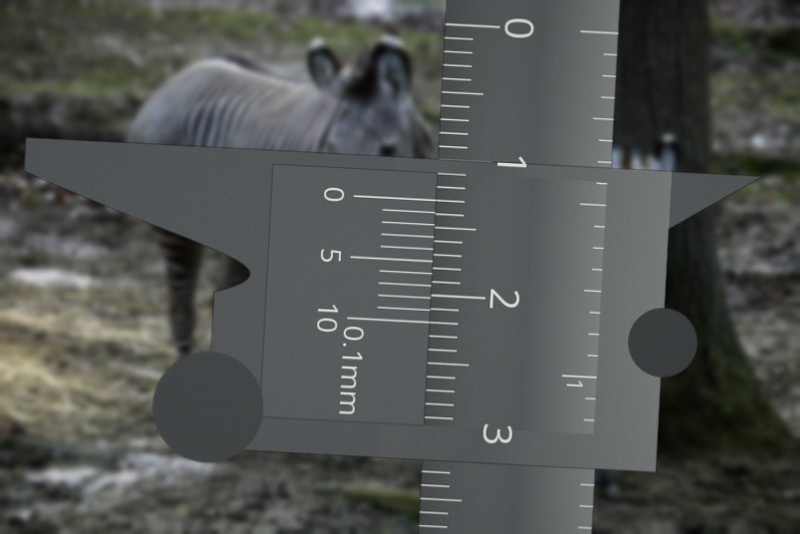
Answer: 13.0 mm
